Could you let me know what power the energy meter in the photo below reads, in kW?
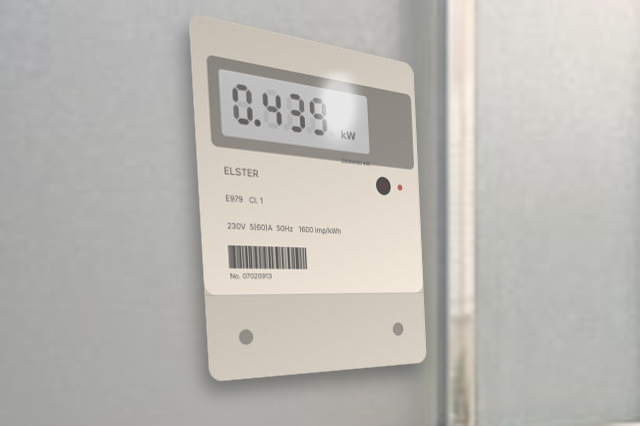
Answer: 0.439 kW
